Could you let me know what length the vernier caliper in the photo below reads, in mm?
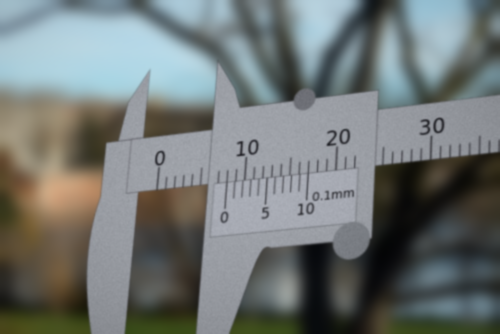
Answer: 8.0 mm
